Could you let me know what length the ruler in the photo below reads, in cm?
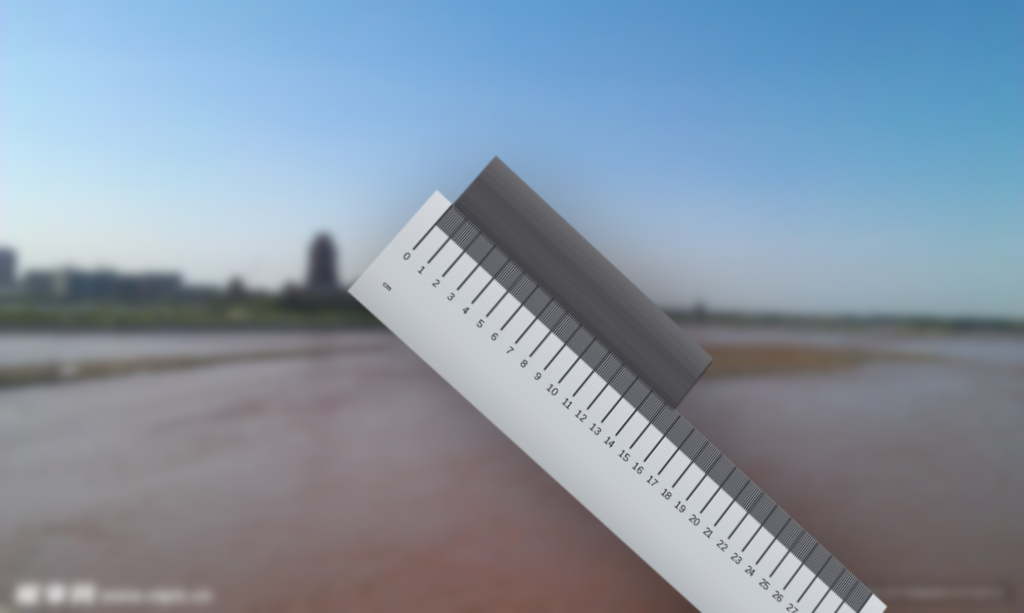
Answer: 15.5 cm
